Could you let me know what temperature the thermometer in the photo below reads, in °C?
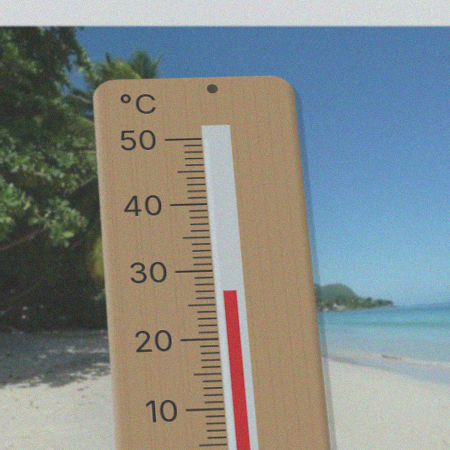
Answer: 27 °C
